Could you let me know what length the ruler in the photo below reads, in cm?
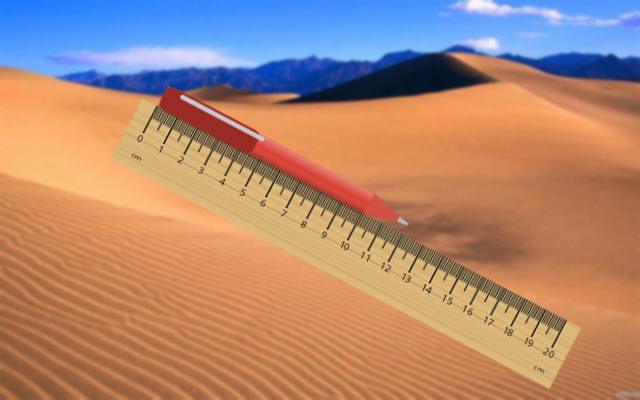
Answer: 12 cm
